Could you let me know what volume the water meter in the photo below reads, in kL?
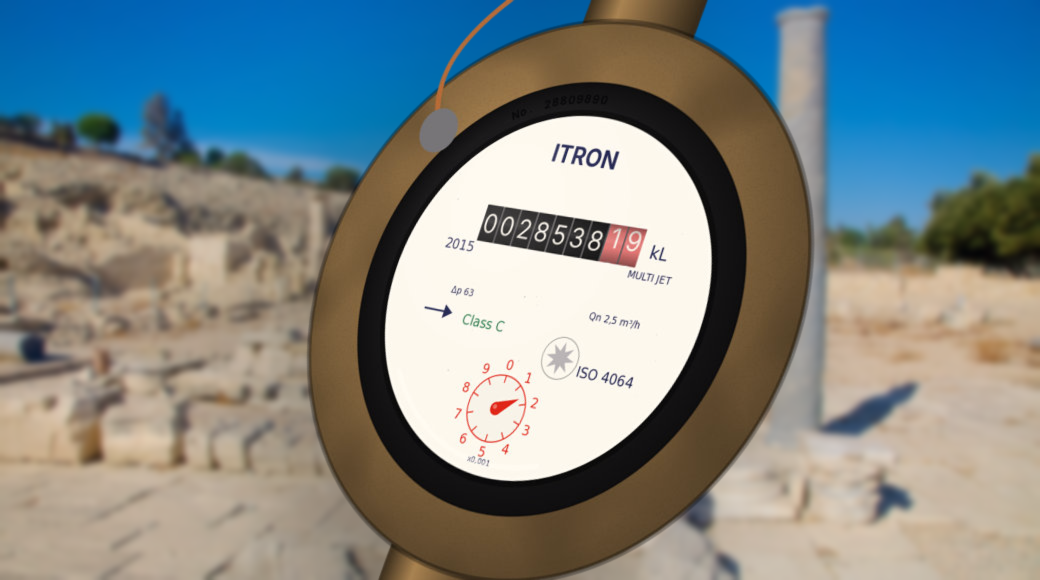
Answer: 28538.191 kL
